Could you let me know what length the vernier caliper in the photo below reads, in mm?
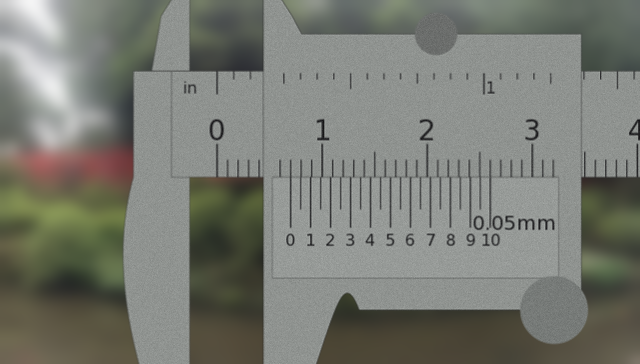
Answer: 7.0 mm
